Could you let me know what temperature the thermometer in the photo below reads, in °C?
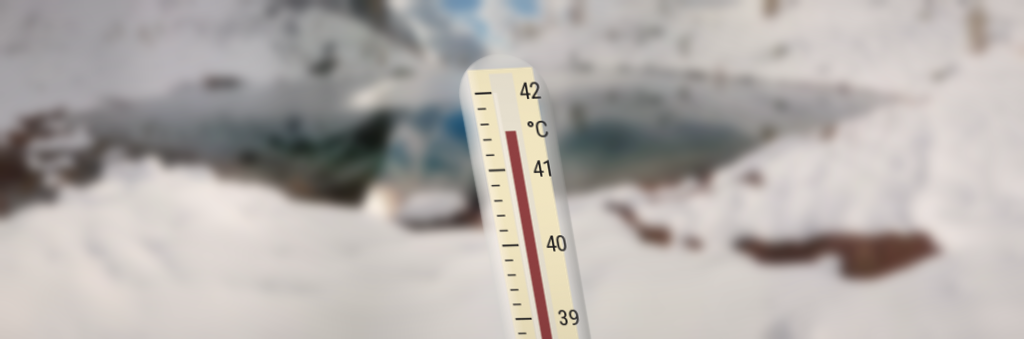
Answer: 41.5 °C
